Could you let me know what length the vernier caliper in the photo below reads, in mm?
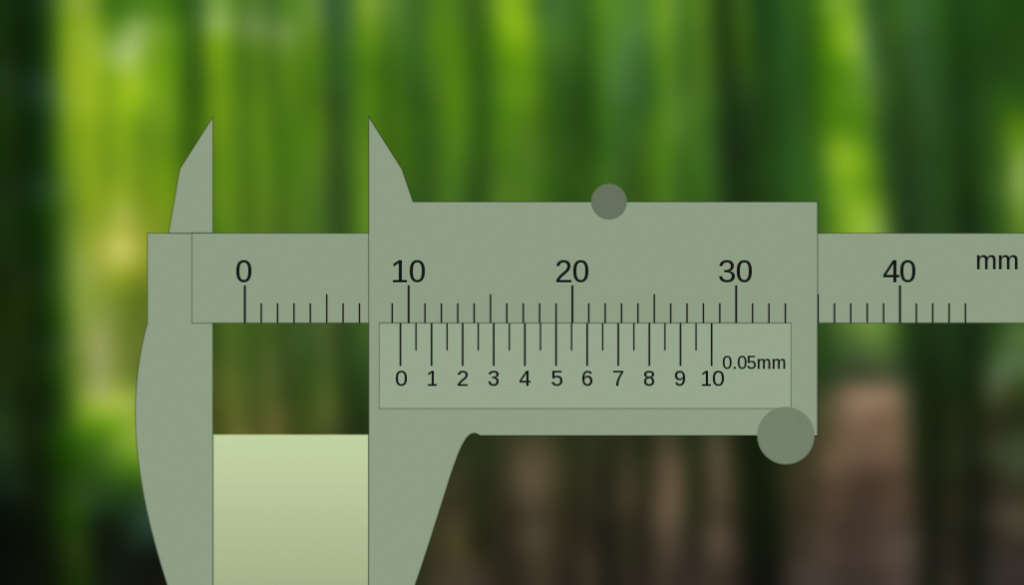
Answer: 9.5 mm
